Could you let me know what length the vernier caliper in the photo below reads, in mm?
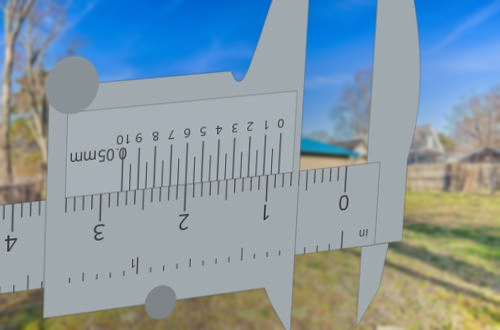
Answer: 8.6 mm
